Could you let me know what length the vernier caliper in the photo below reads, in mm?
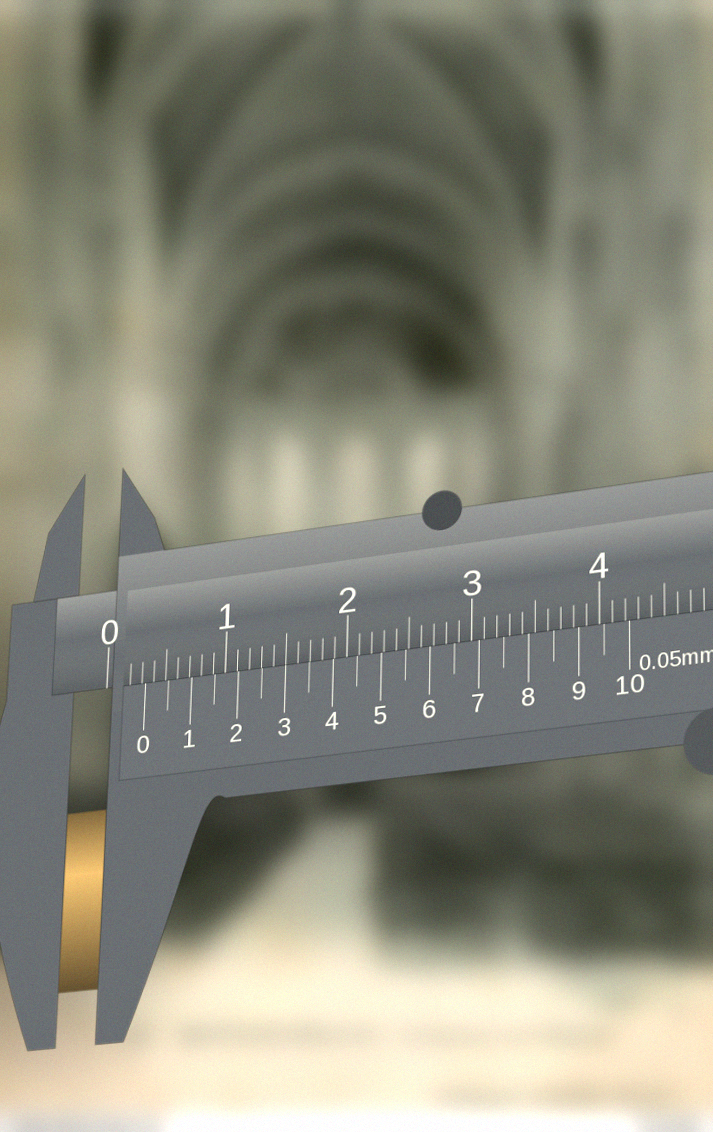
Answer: 3.3 mm
